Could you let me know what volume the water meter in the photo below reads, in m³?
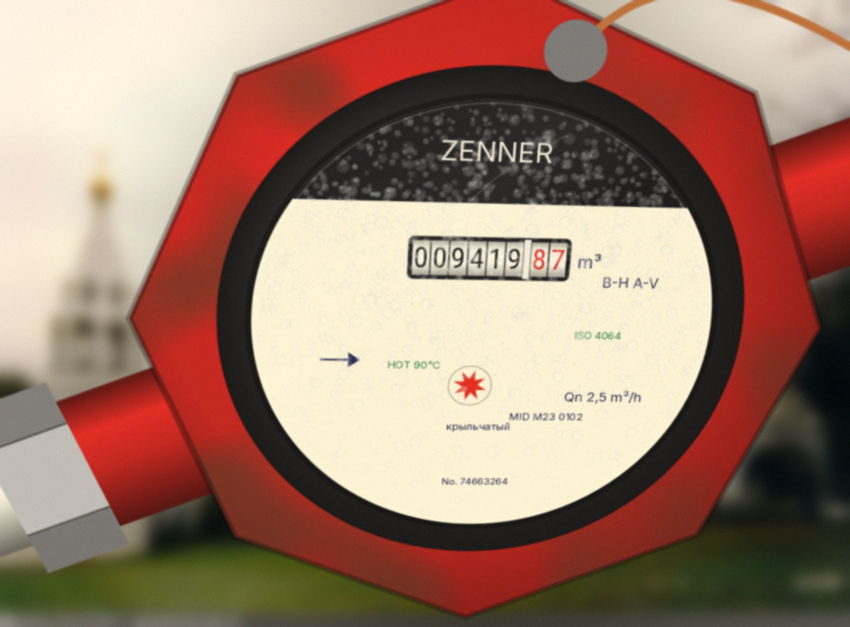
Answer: 9419.87 m³
